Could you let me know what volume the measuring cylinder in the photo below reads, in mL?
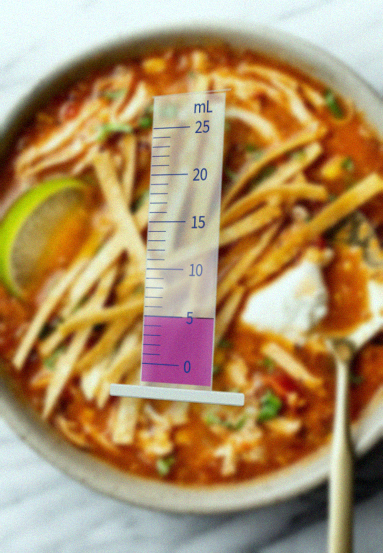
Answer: 5 mL
